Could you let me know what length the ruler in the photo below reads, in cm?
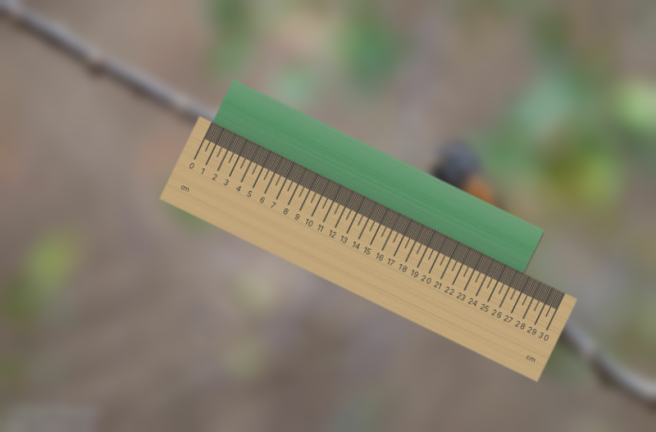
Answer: 26.5 cm
